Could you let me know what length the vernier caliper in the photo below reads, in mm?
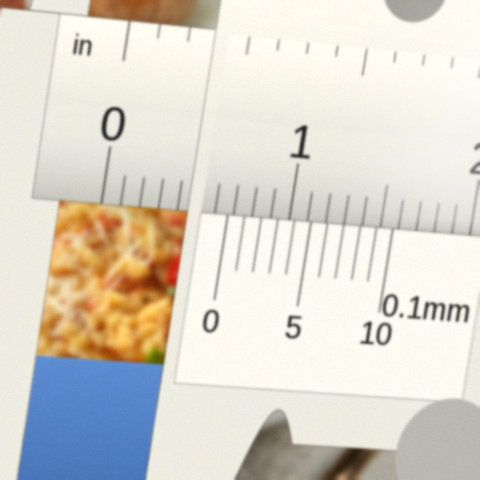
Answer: 6.7 mm
